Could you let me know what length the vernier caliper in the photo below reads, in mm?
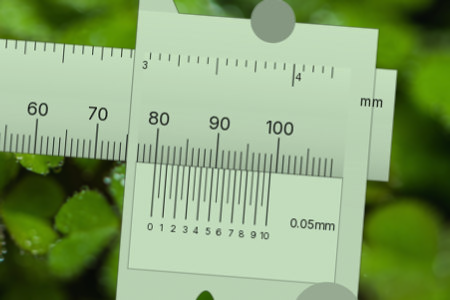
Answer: 80.0 mm
